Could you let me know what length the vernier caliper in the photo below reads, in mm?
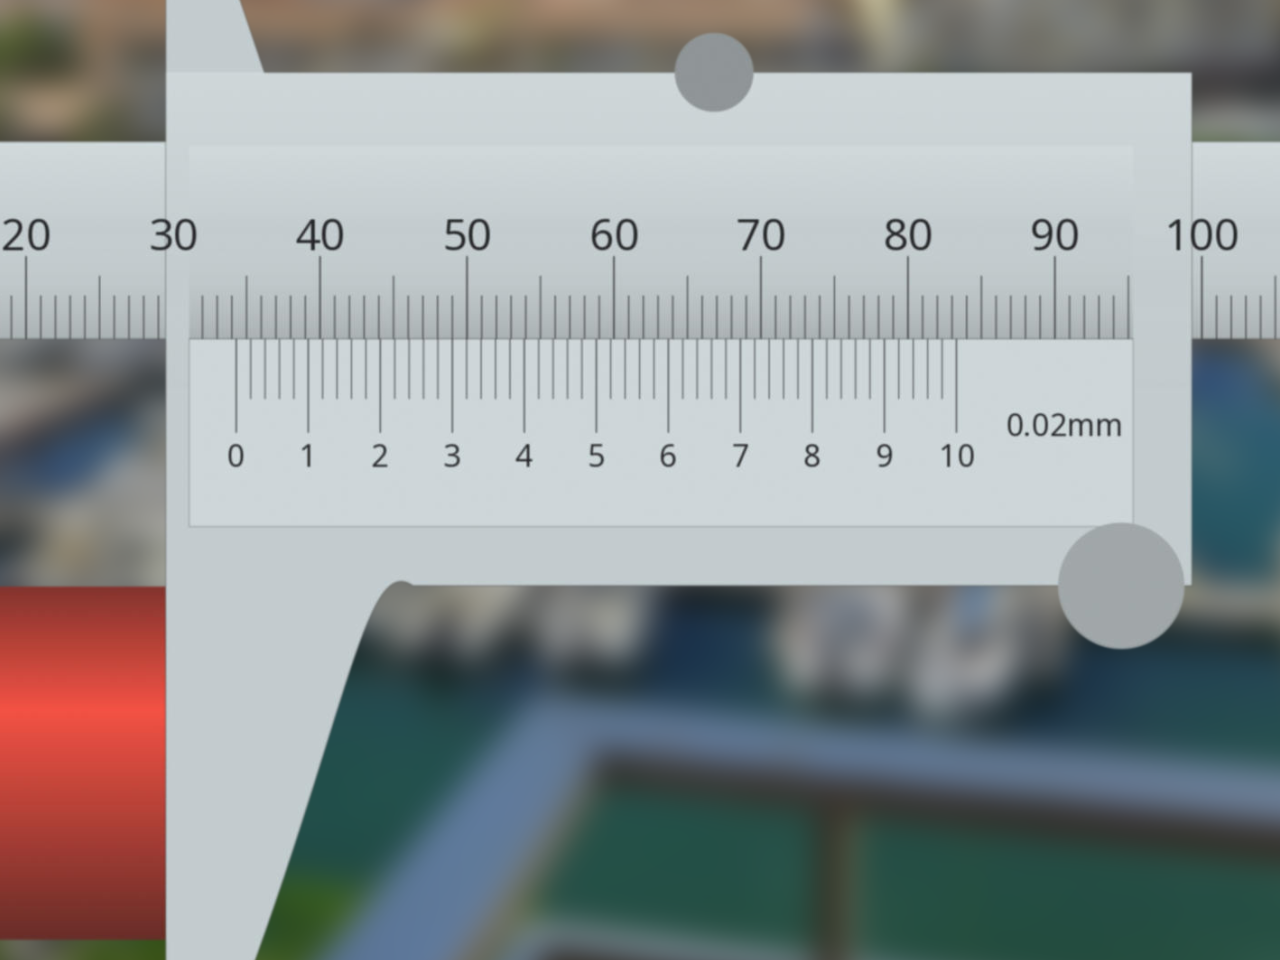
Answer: 34.3 mm
